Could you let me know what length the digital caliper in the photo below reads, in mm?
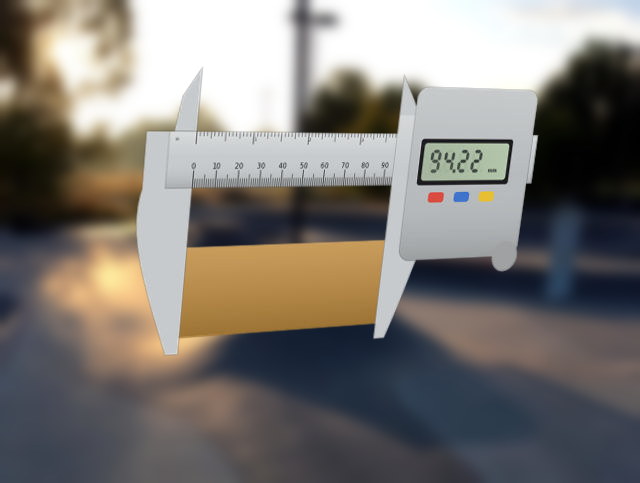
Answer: 94.22 mm
